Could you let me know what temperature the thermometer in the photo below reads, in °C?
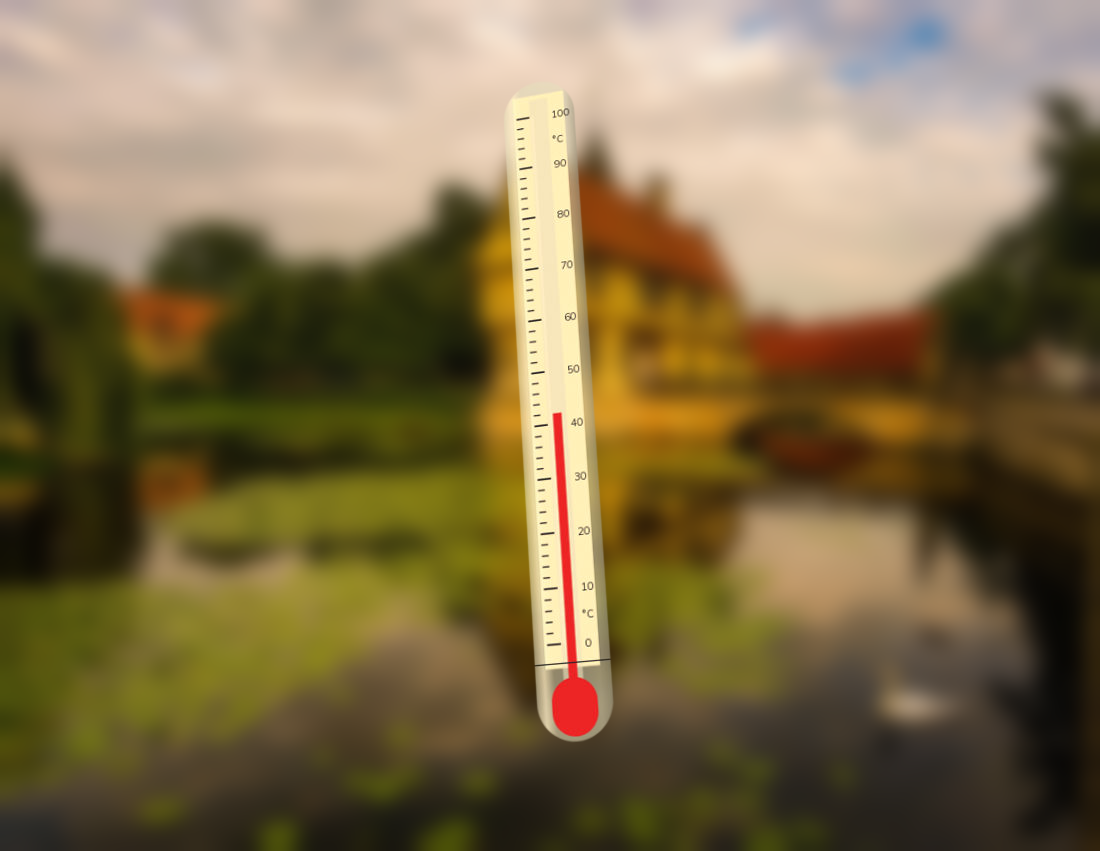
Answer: 42 °C
